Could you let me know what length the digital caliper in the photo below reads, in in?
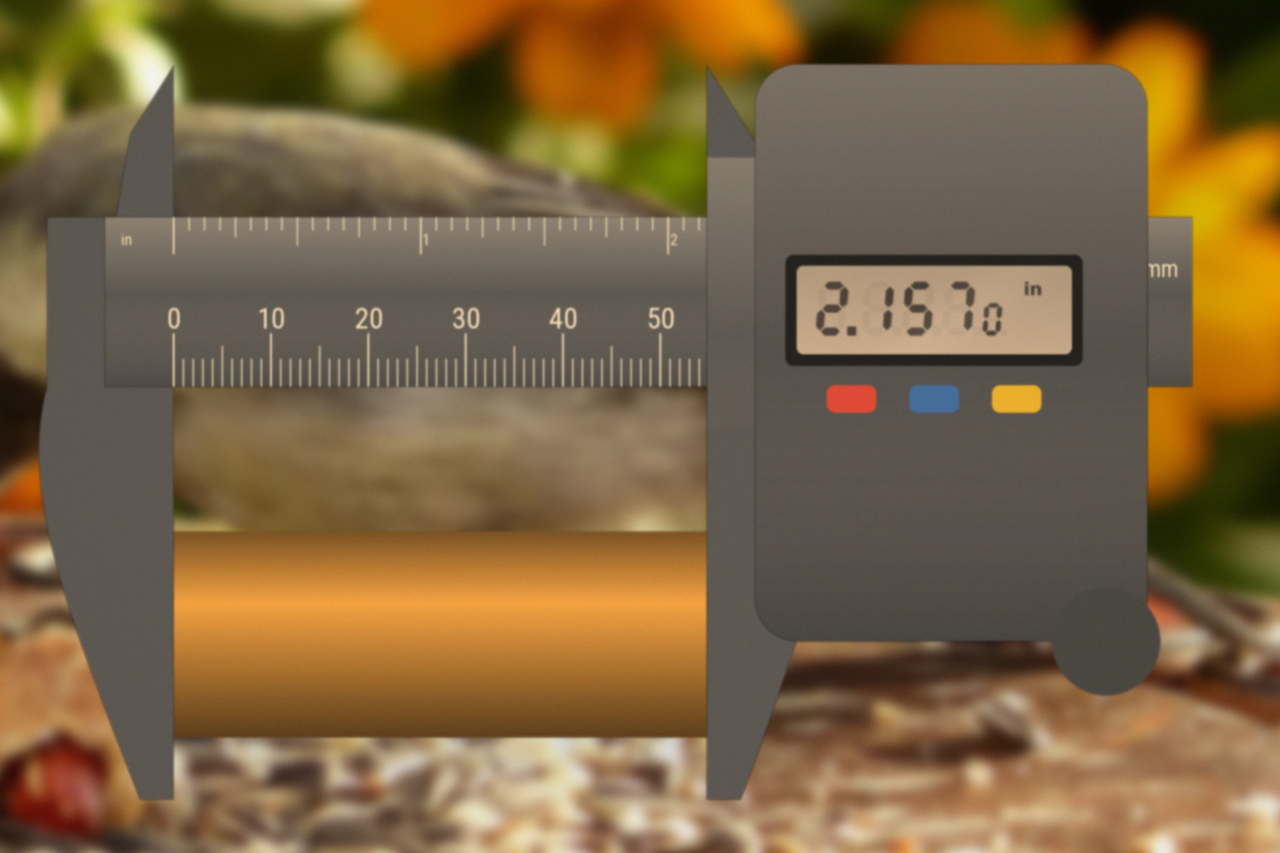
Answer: 2.1570 in
